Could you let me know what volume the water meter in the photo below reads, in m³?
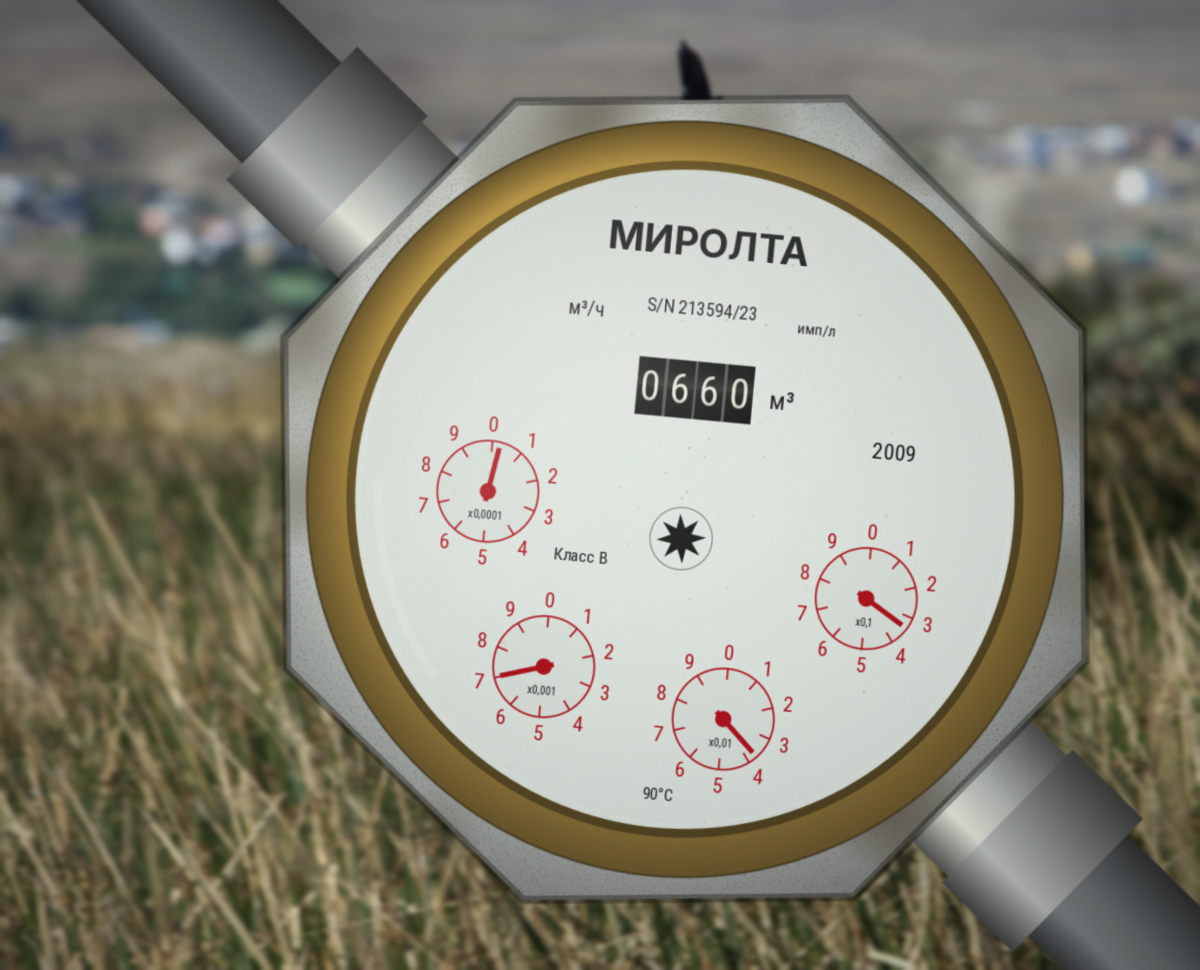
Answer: 660.3370 m³
